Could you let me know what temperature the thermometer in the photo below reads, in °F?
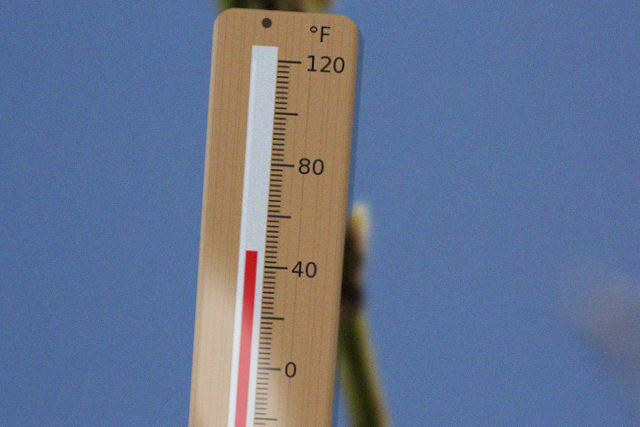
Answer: 46 °F
